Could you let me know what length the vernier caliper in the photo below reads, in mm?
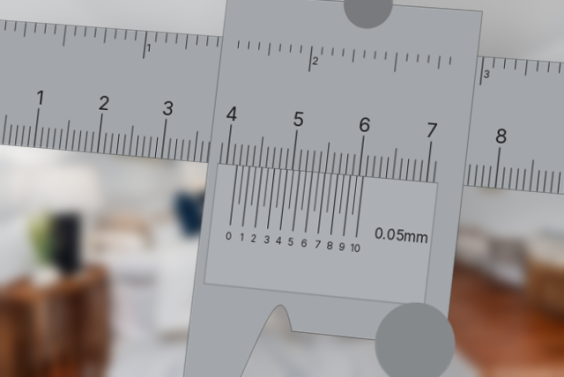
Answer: 41.6 mm
